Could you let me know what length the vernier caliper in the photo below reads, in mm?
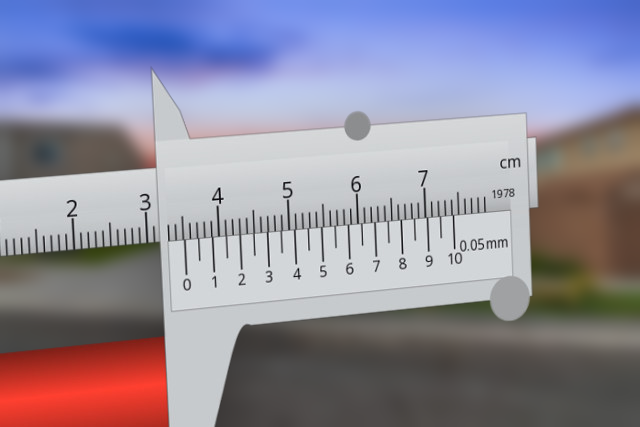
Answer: 35.2 mm
